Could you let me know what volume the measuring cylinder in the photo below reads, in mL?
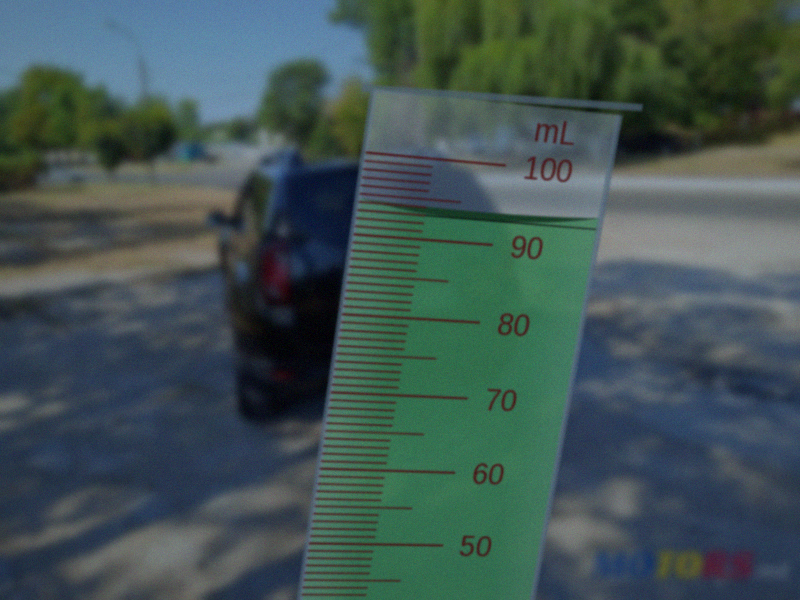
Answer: 93 mL
